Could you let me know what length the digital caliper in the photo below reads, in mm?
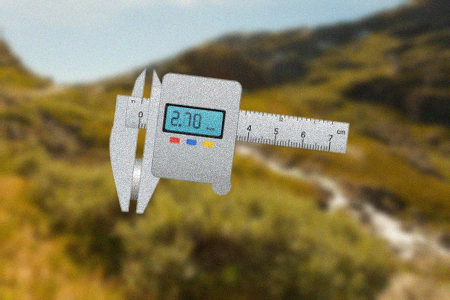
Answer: 2.70 mm
